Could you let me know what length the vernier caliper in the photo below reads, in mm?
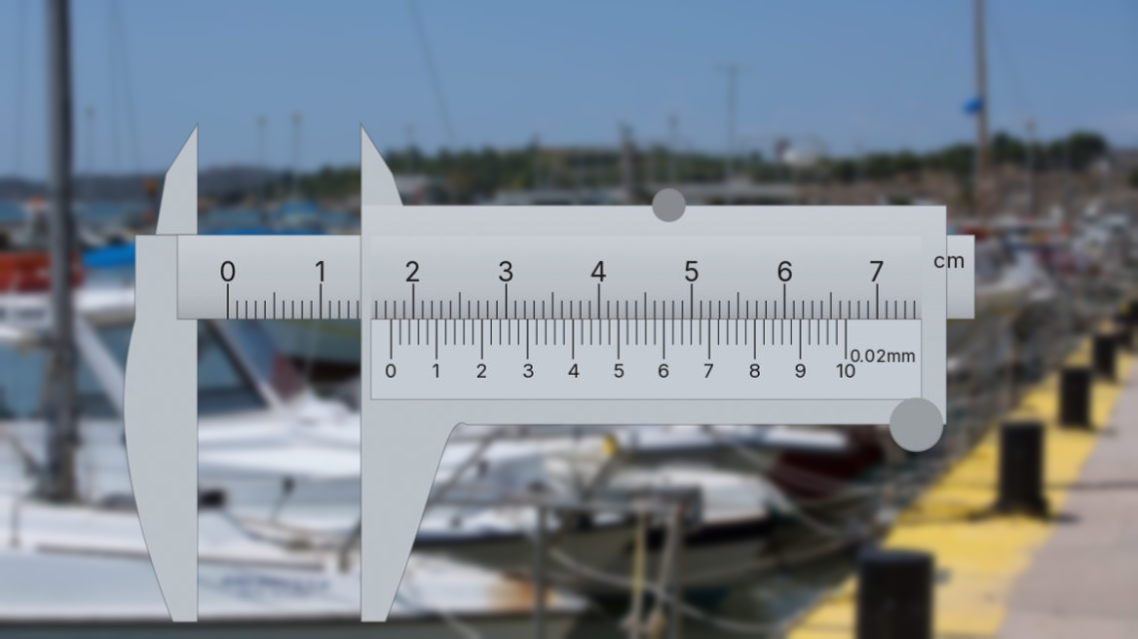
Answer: 17.6 mm
